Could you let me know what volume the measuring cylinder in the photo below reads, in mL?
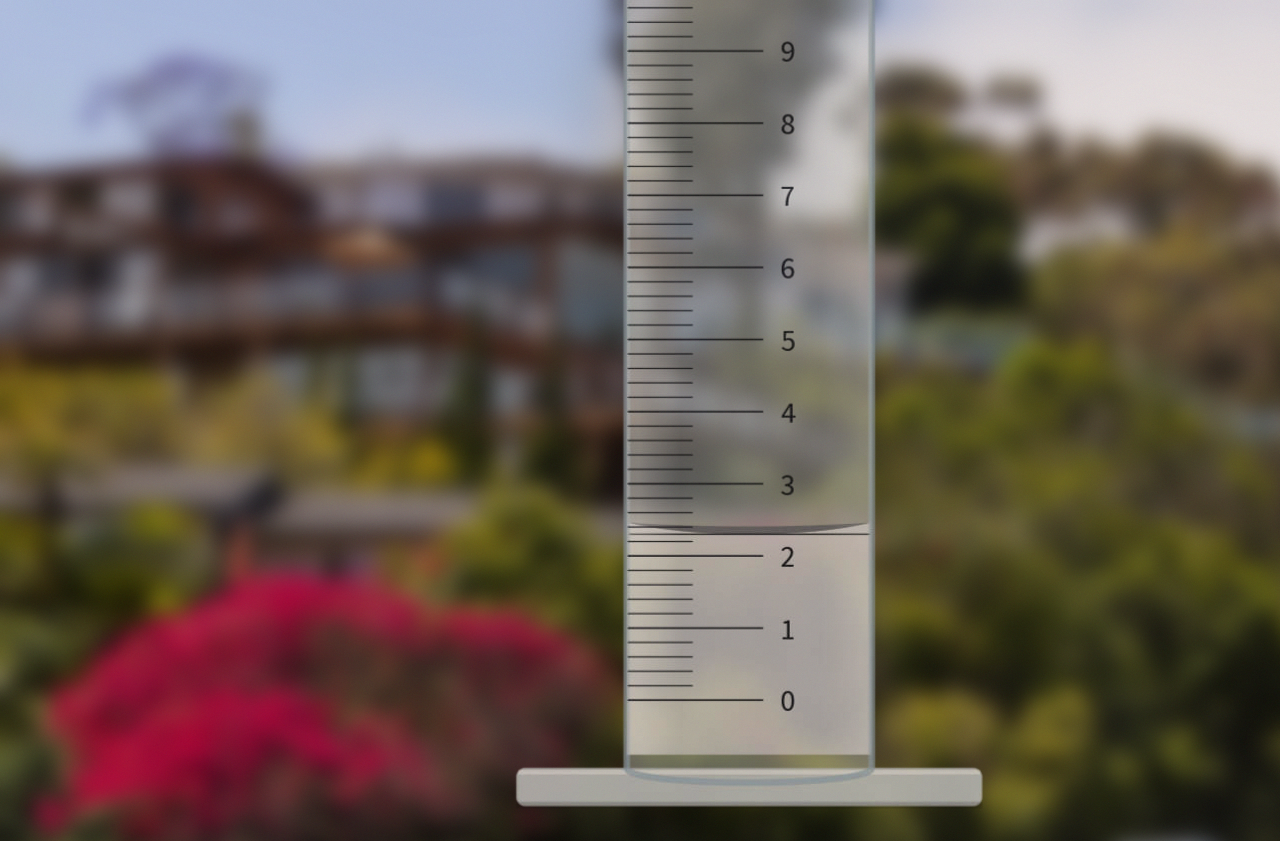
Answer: 2.3 mL
